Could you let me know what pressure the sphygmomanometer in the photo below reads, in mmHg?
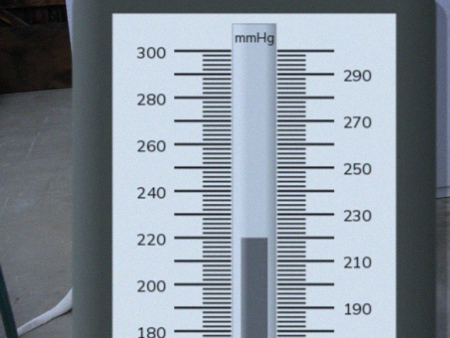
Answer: 220 mmHg
